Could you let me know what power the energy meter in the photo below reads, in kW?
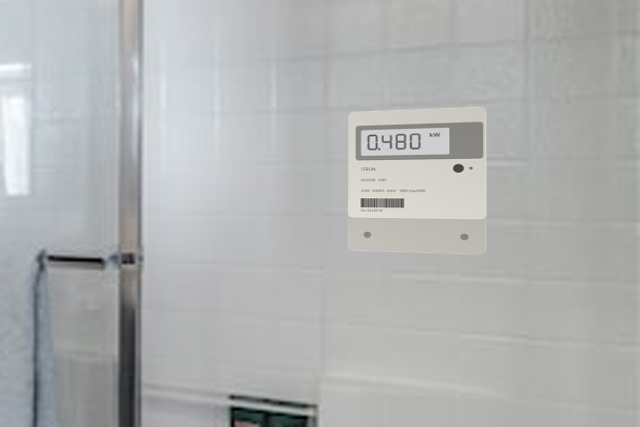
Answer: 0.480 kW
